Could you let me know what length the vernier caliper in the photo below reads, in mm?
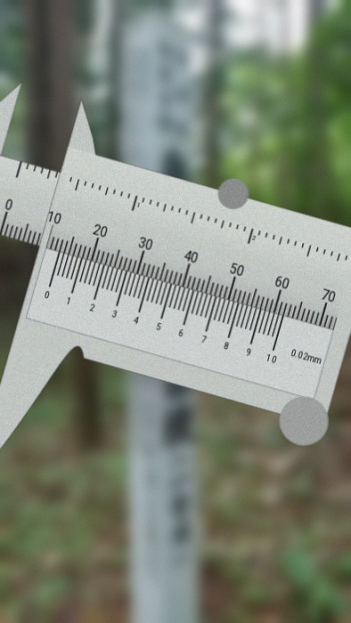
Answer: 13.0 mm
